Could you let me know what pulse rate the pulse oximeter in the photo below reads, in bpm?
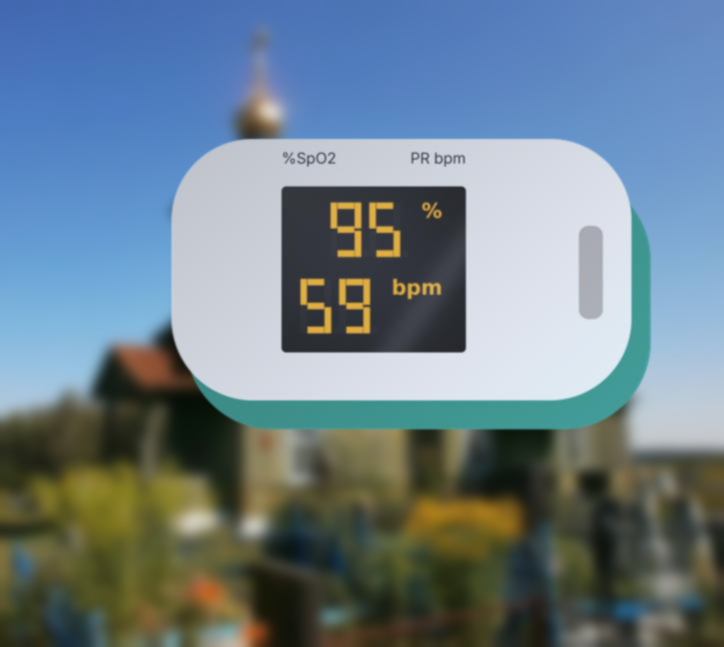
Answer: 59 bpm
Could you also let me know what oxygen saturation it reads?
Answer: 95 %
